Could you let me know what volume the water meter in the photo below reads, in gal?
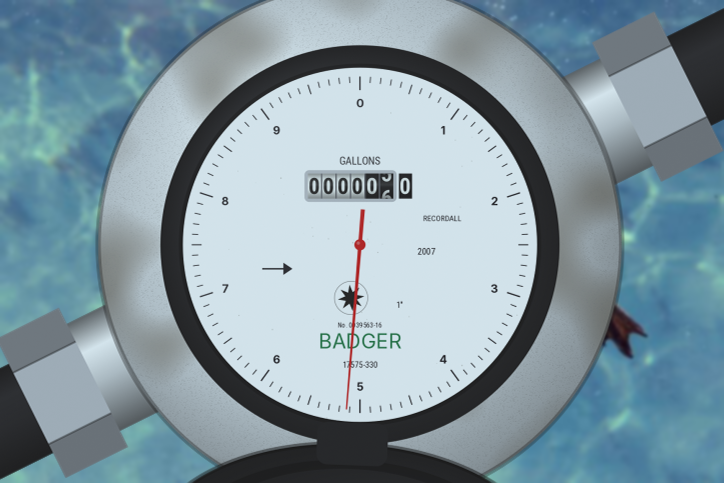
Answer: 55.1 gal
